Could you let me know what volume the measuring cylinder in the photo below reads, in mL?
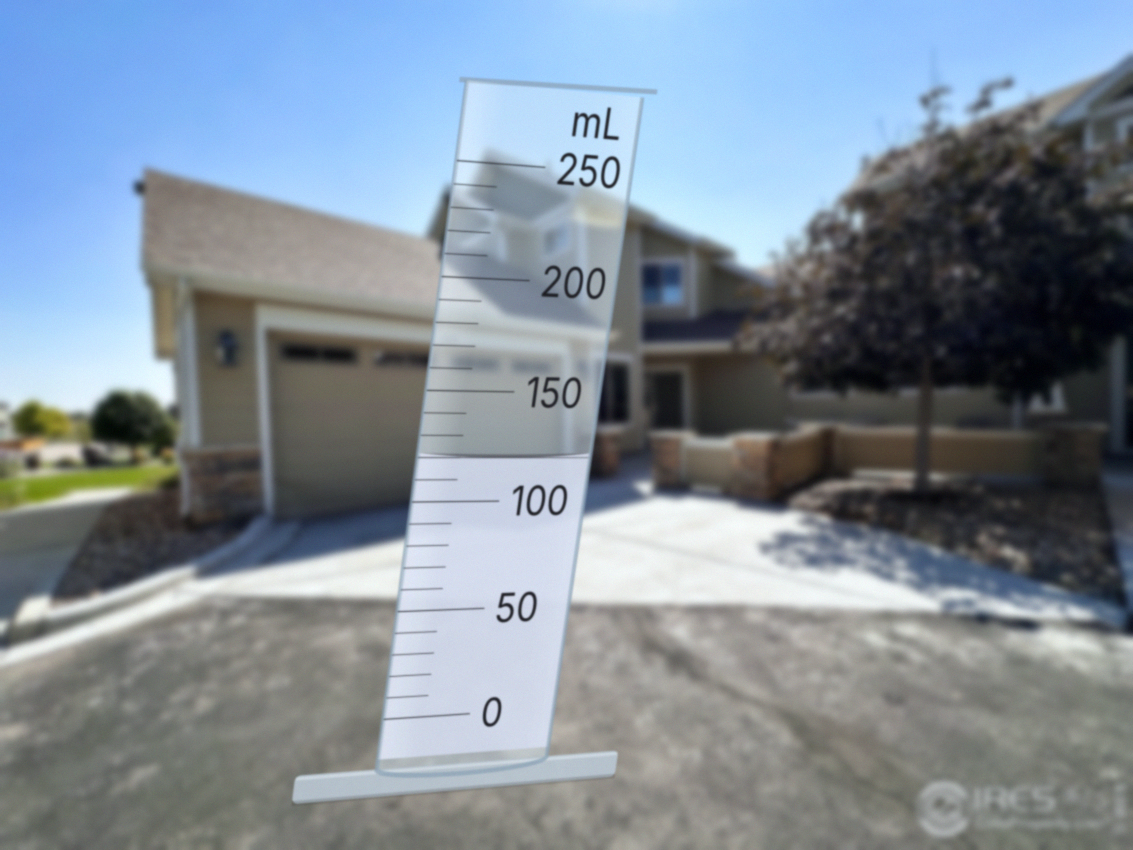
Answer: 120 mL
